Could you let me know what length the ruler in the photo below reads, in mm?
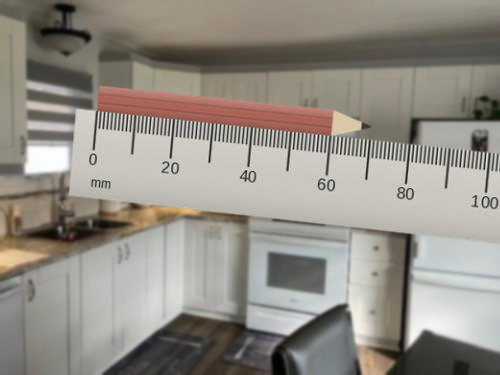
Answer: 70 mm
